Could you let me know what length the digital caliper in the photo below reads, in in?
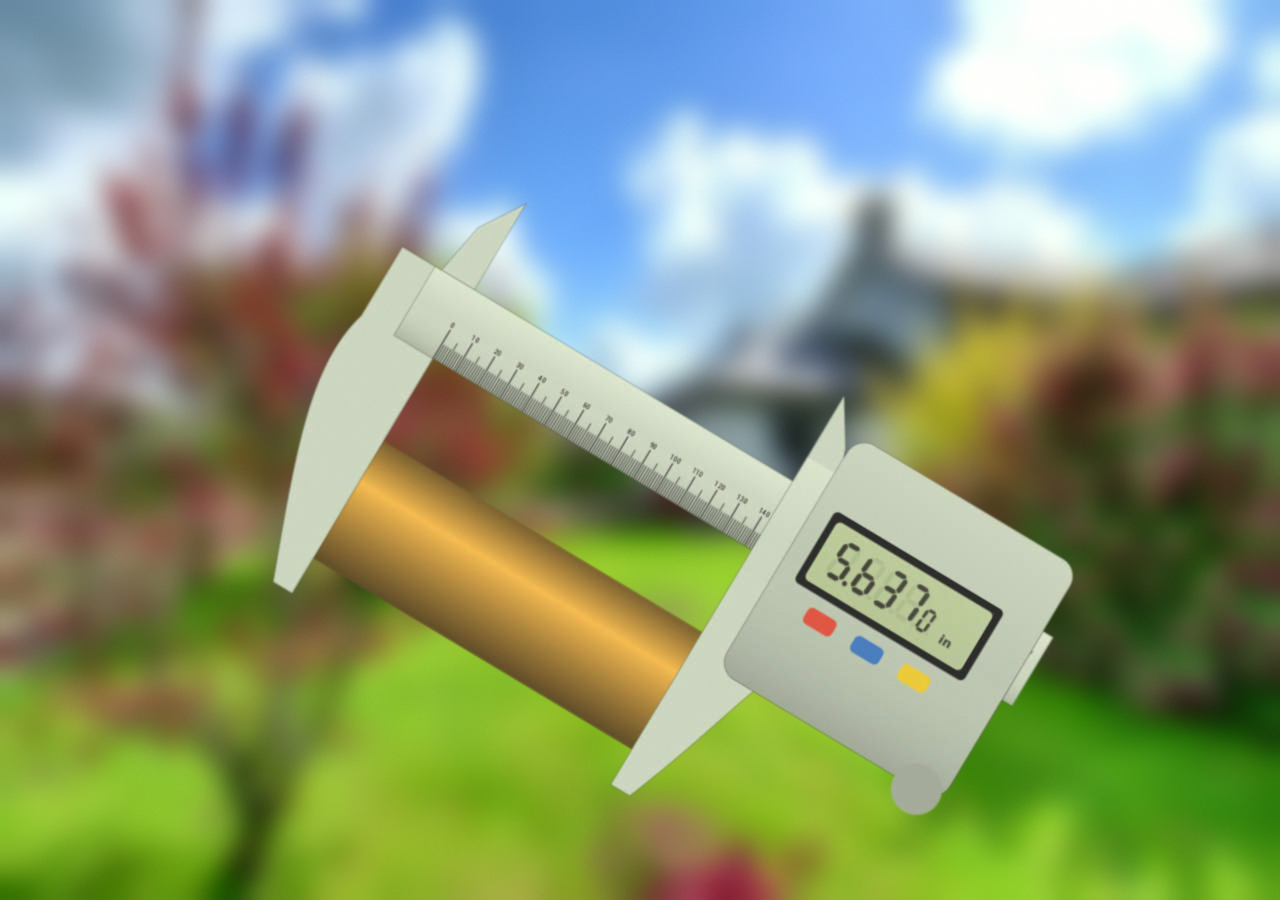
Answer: 5.6370 in
